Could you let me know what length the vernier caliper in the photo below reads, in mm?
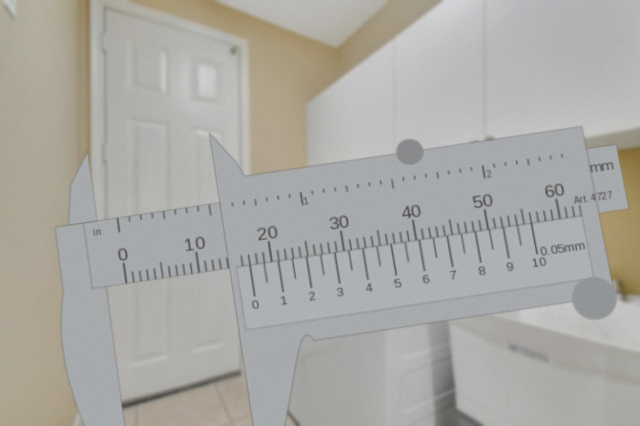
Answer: 17.0 mm
